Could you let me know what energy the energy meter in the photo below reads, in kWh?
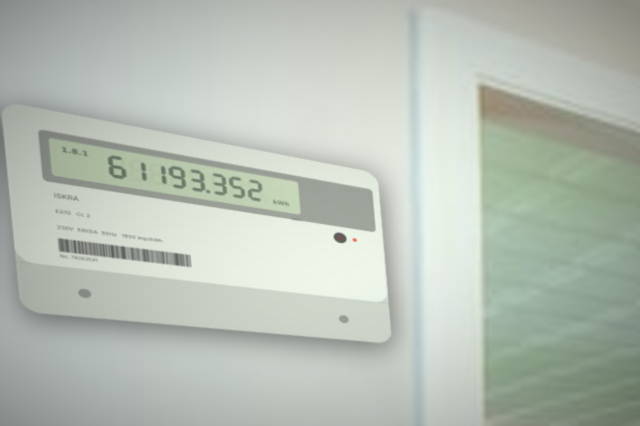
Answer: 61193.352 kWh
